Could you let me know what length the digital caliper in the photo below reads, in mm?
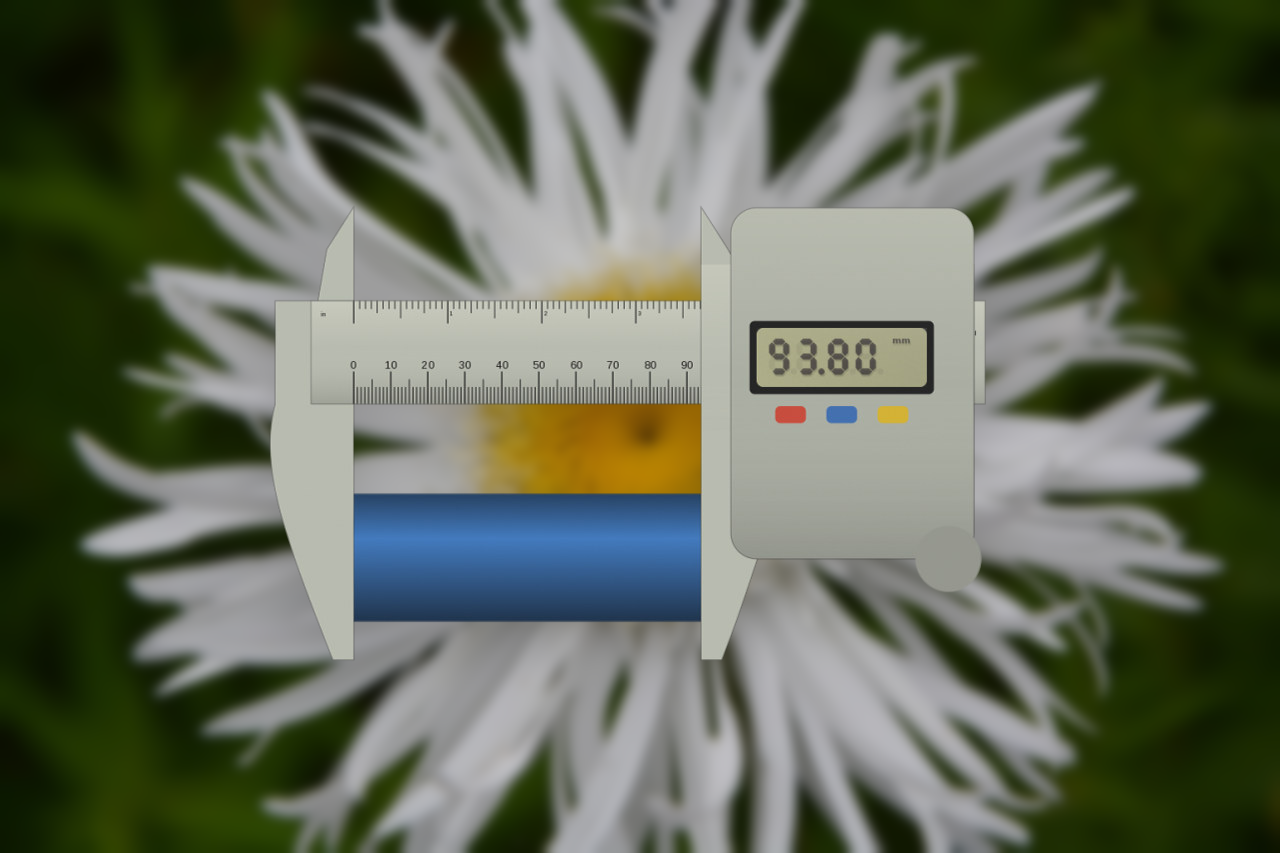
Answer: 93.80 mm
